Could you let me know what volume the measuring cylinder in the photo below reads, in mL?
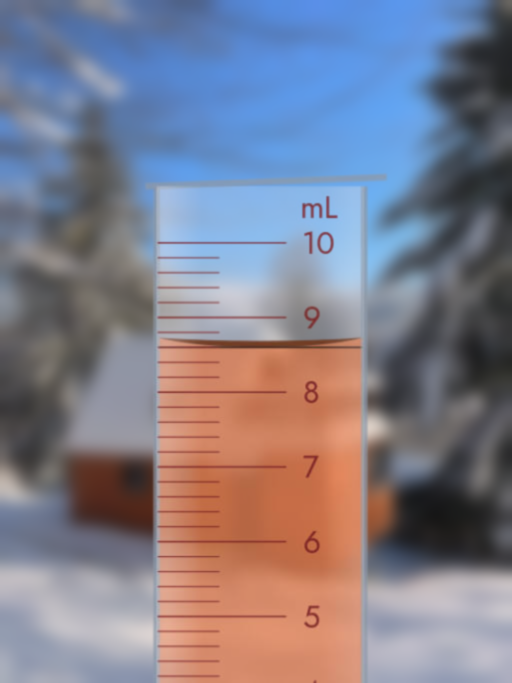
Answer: 8.6 mL
